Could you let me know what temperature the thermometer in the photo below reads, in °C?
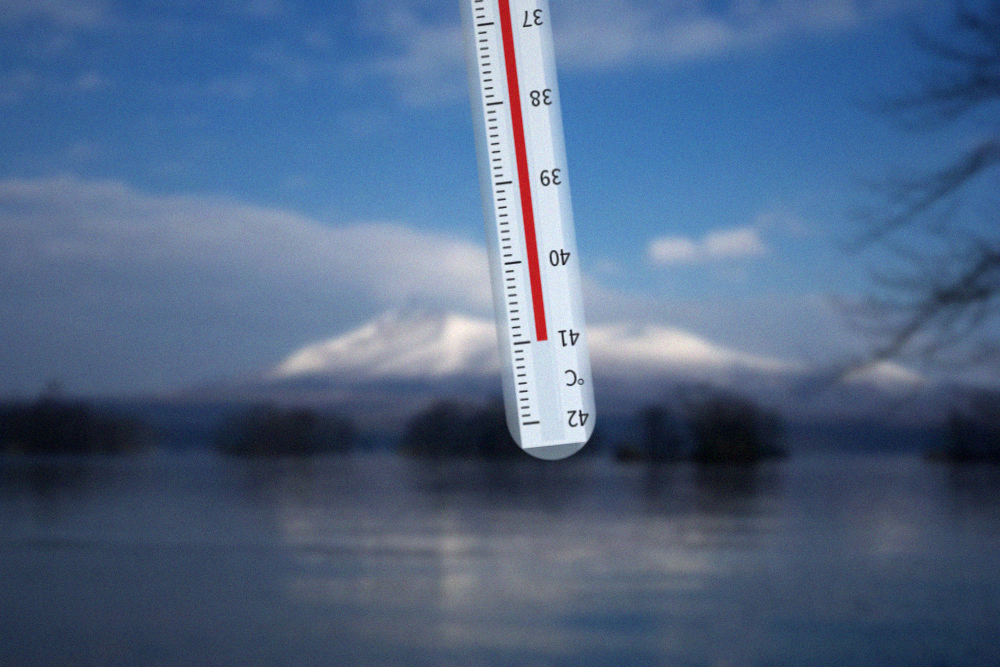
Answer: 41 °C
